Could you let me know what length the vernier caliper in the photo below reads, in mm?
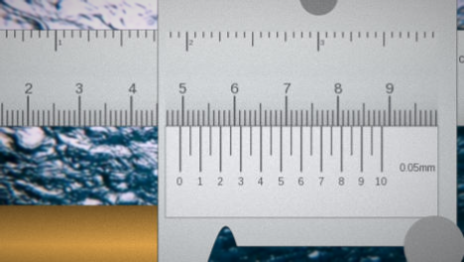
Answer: 49.5 mm
